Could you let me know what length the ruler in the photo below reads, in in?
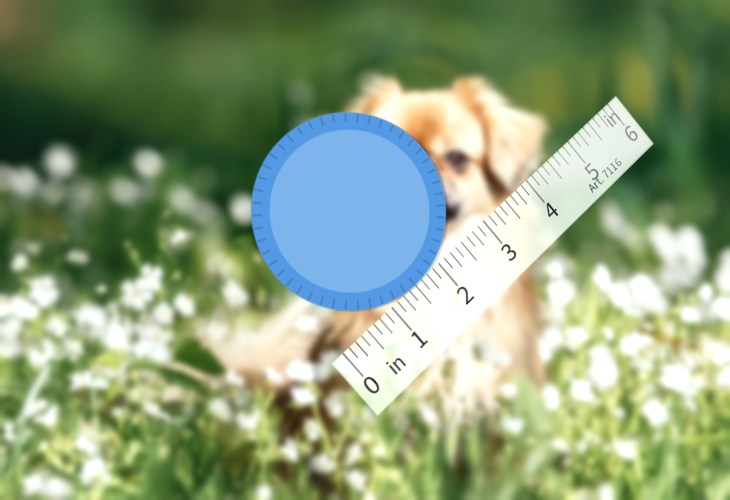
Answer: 3 in
